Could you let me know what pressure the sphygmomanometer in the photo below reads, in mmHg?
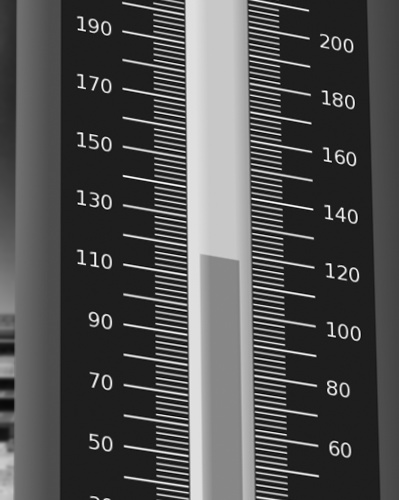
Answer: 118 mmHg
